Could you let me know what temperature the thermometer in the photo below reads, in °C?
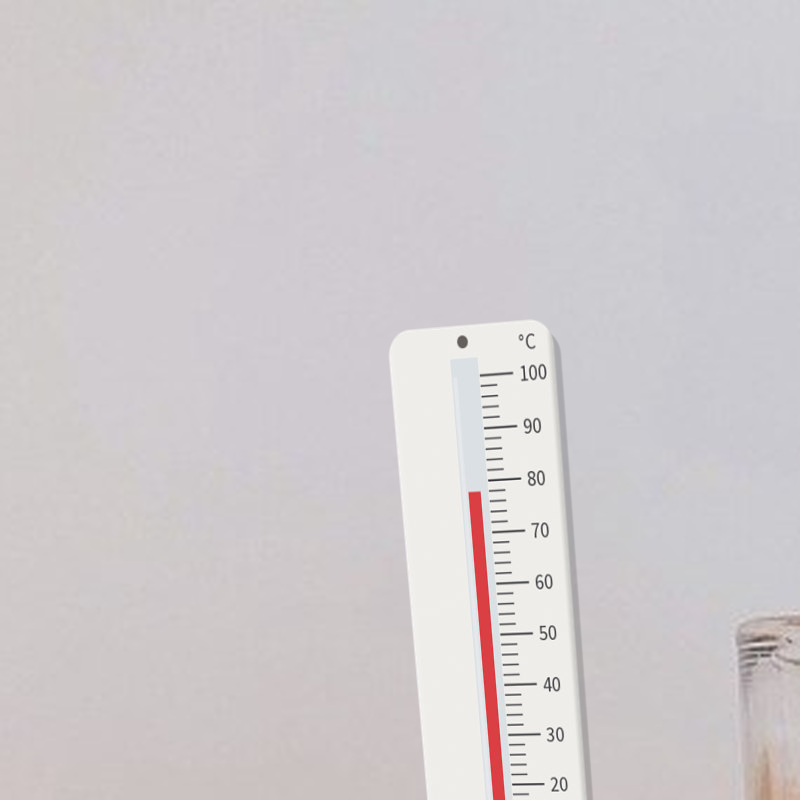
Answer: 78 °C
